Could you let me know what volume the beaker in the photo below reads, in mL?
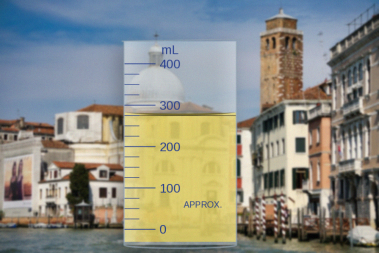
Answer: 275 mL
